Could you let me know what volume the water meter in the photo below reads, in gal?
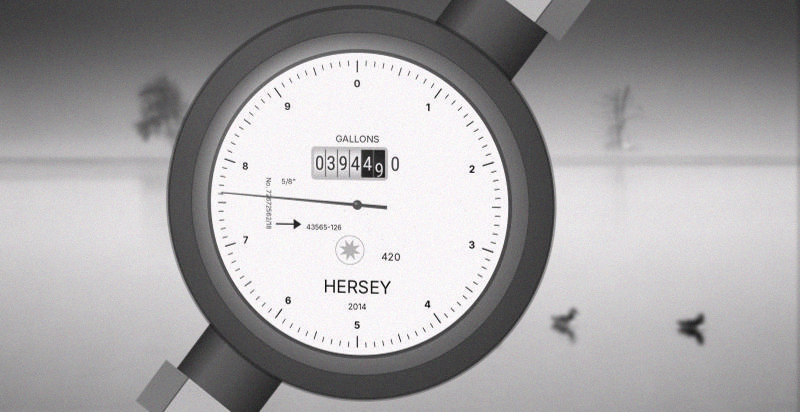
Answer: 394487.6 gal
